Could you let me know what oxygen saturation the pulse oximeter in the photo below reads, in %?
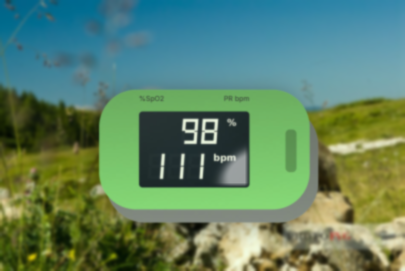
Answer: 98 %
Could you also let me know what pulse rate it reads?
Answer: 111 bpm
